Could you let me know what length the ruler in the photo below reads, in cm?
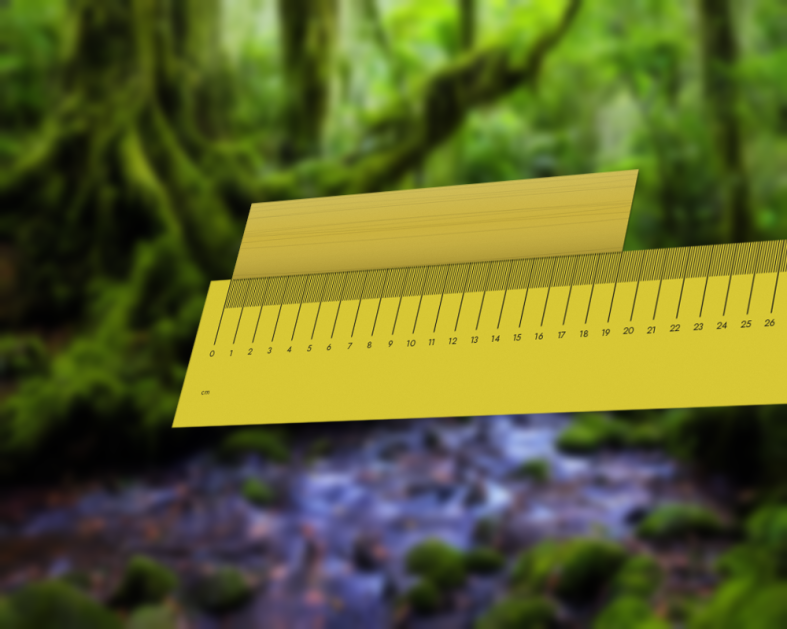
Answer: 19 cm
